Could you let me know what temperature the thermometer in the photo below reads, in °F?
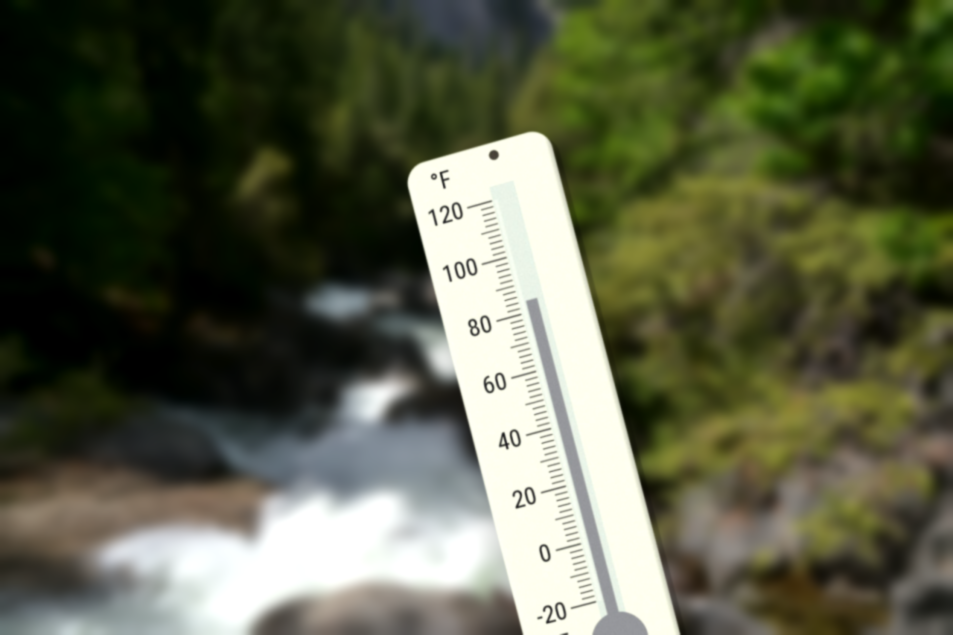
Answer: 84 °F
